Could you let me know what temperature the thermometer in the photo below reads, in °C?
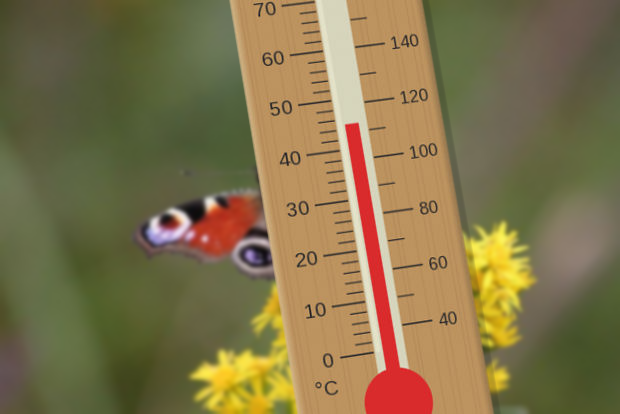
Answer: 45 °C
